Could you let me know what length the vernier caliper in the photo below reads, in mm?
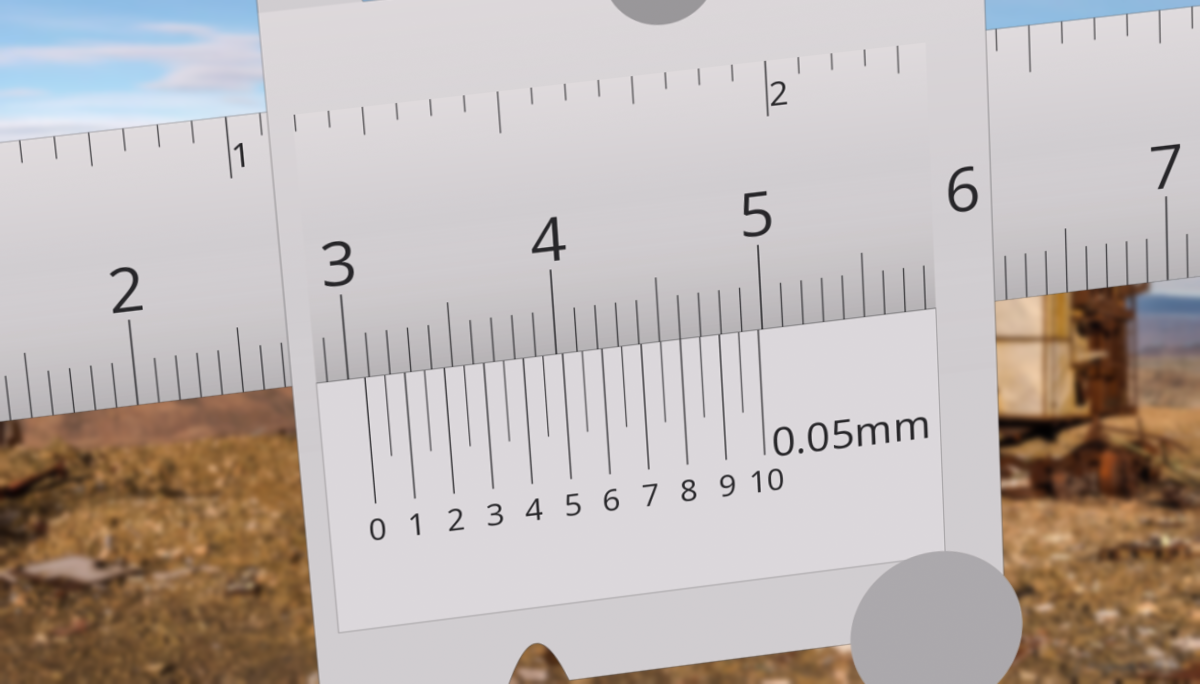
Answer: 30.8 mm
